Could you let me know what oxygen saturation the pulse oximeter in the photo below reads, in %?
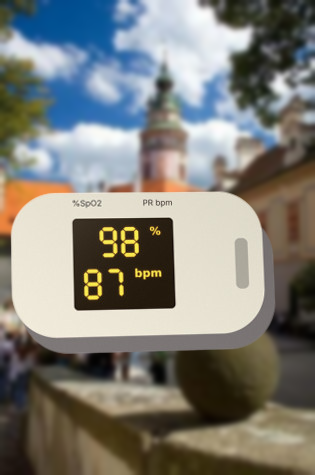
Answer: 98 %
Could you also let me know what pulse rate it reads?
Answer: 87 bpm
